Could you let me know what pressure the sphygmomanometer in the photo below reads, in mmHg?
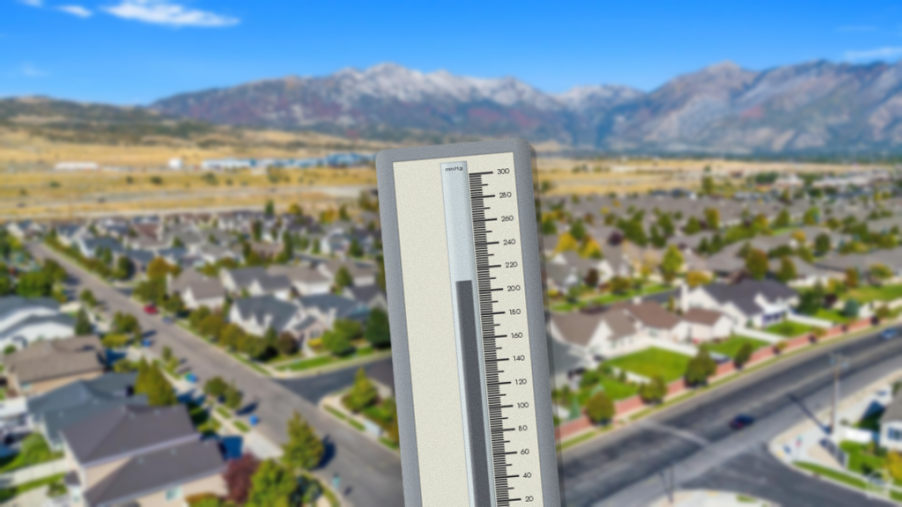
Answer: 210 mmHg
